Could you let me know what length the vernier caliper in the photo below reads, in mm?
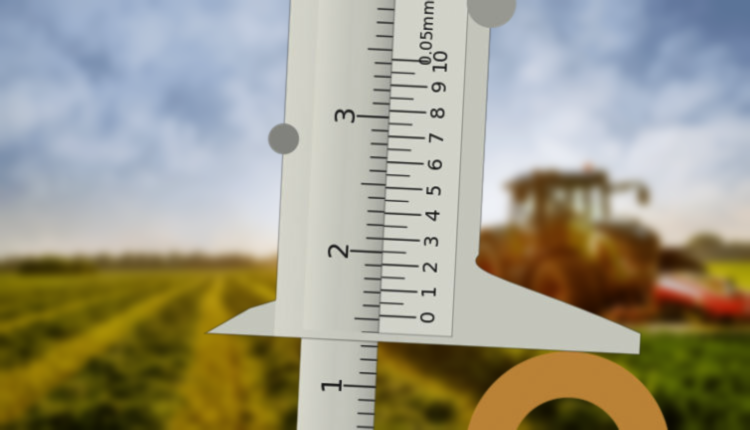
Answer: 15.3 mm
